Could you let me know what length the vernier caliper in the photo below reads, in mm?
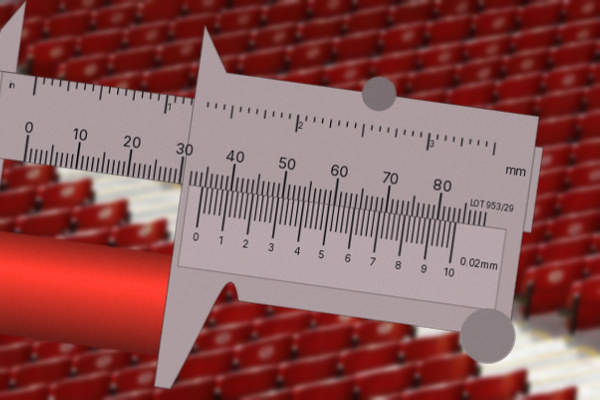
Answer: 34.5 mm
